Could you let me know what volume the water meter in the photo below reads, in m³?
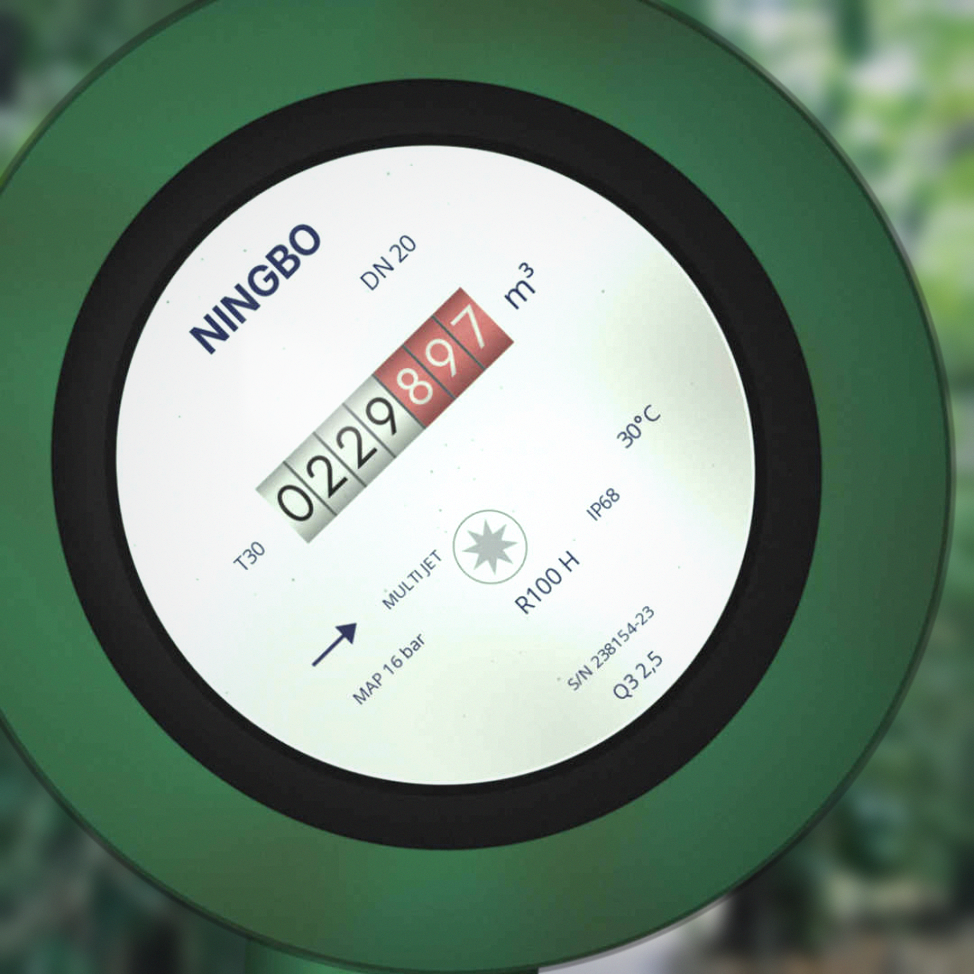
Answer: 229.897 m³
